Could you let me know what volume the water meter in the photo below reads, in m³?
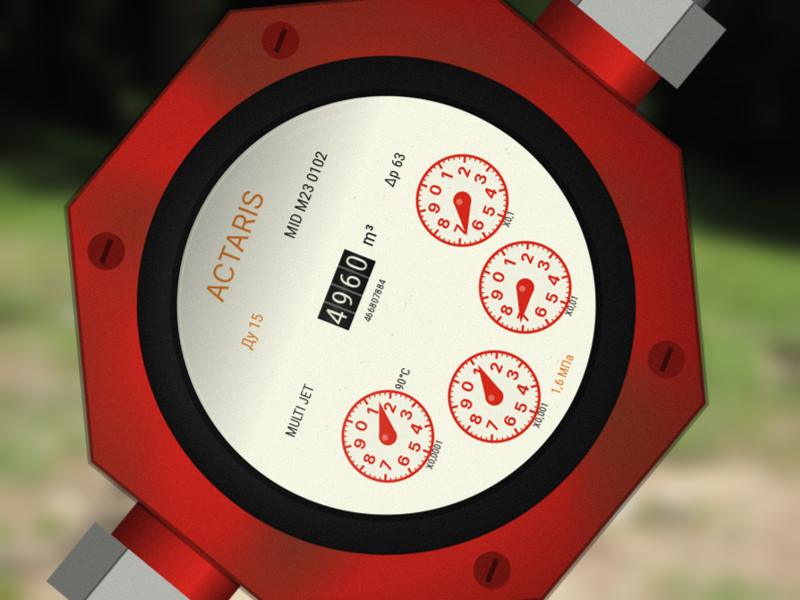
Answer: 4960.6711 m³
